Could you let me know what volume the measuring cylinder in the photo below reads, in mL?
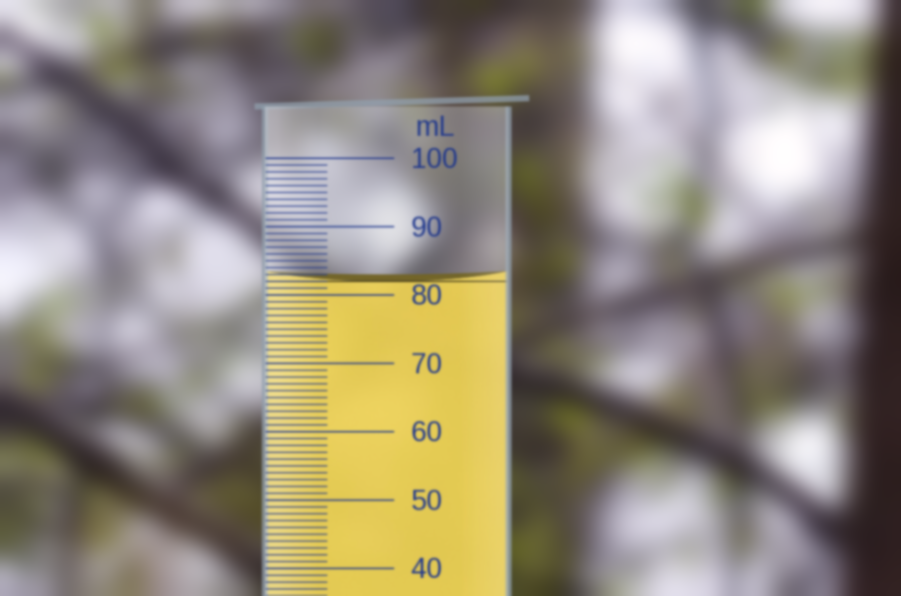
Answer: 82 mL
